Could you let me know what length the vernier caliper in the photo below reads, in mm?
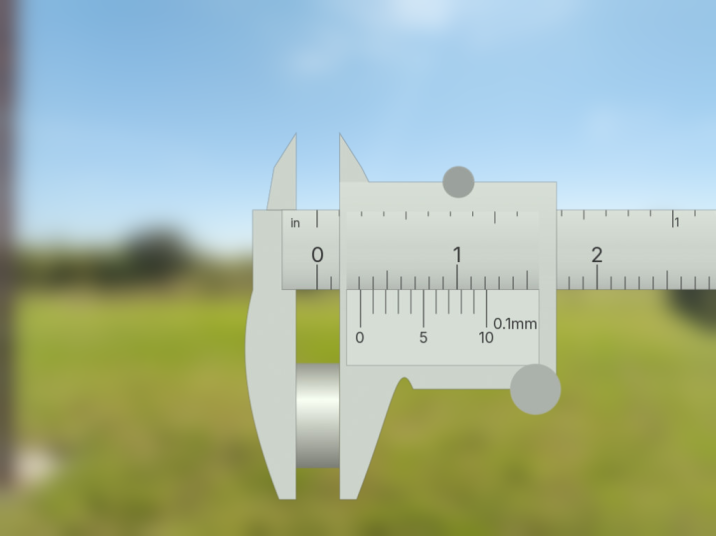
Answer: 3.1 mm
